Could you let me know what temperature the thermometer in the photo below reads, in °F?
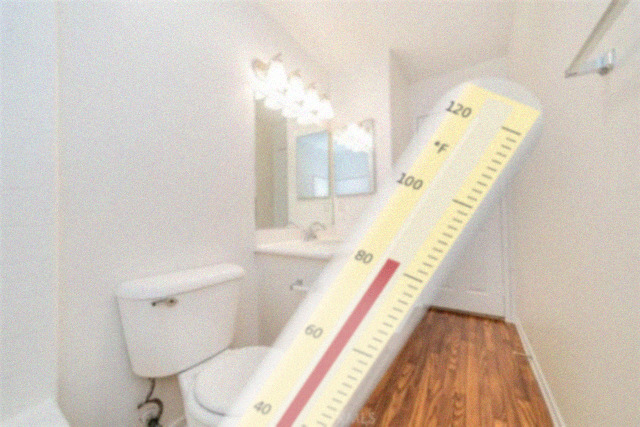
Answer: 82 °F
